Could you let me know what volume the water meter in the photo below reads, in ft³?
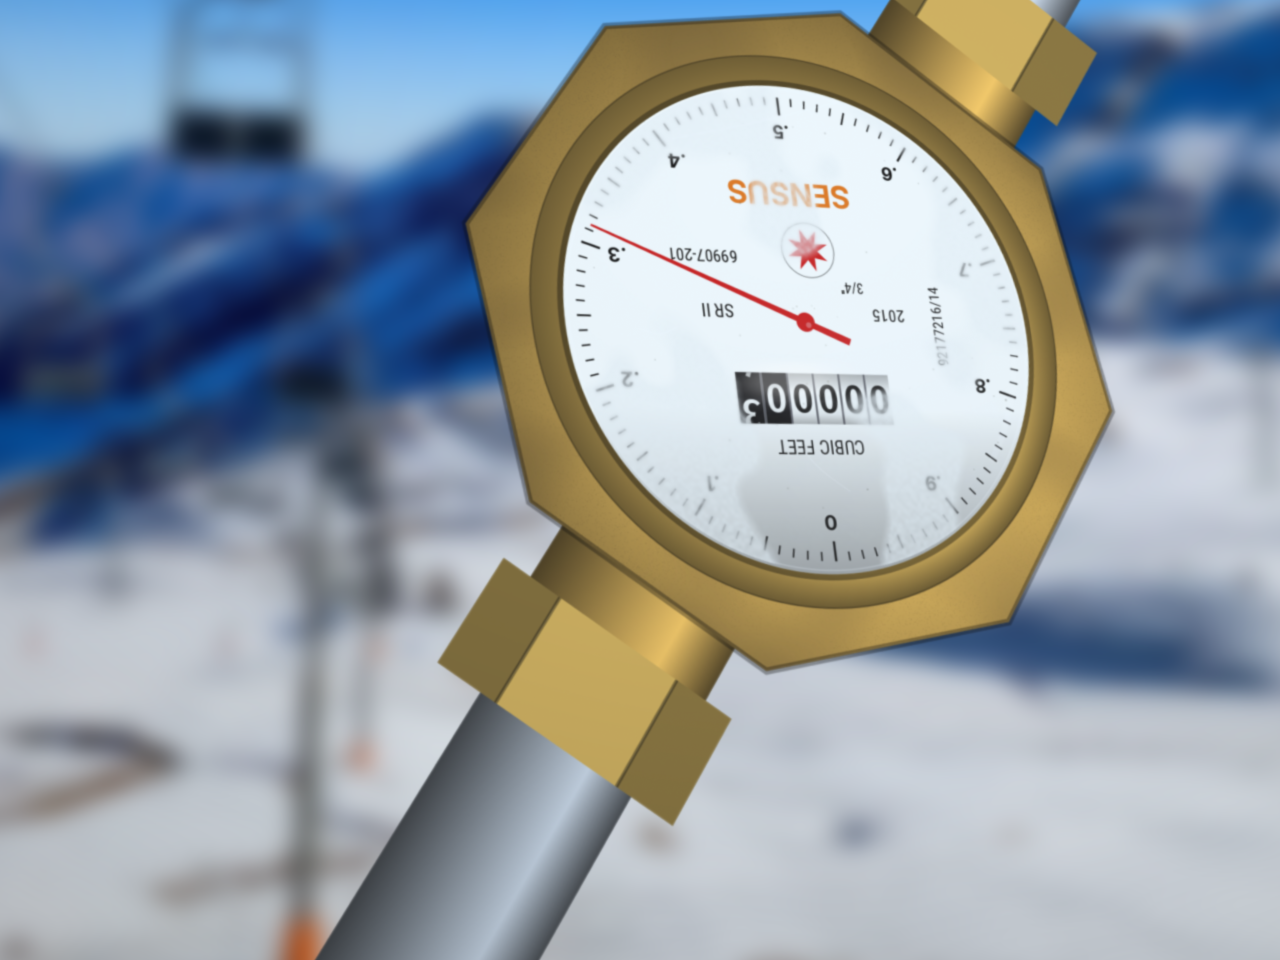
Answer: 3.31 ft³
